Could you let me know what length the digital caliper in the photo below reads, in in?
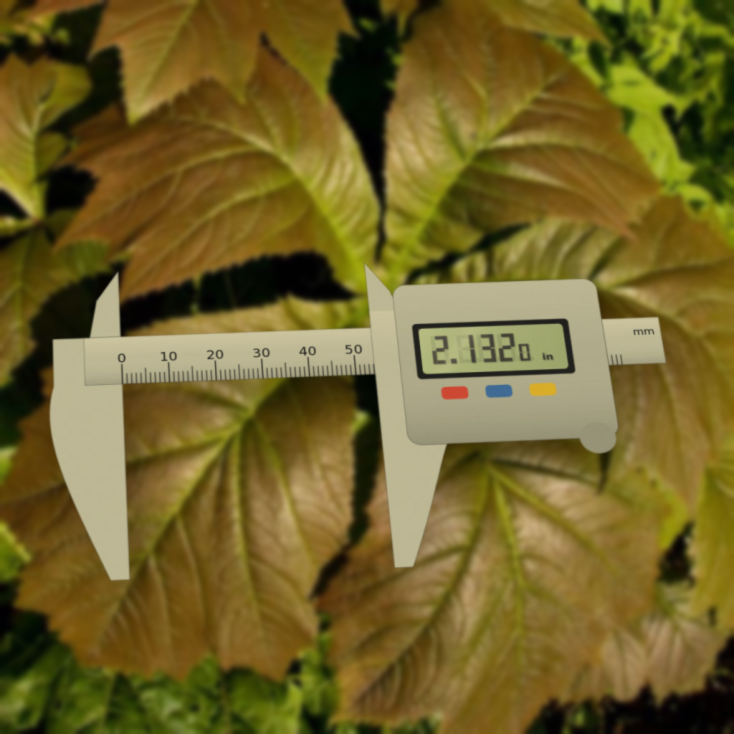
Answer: 2.1320 in
